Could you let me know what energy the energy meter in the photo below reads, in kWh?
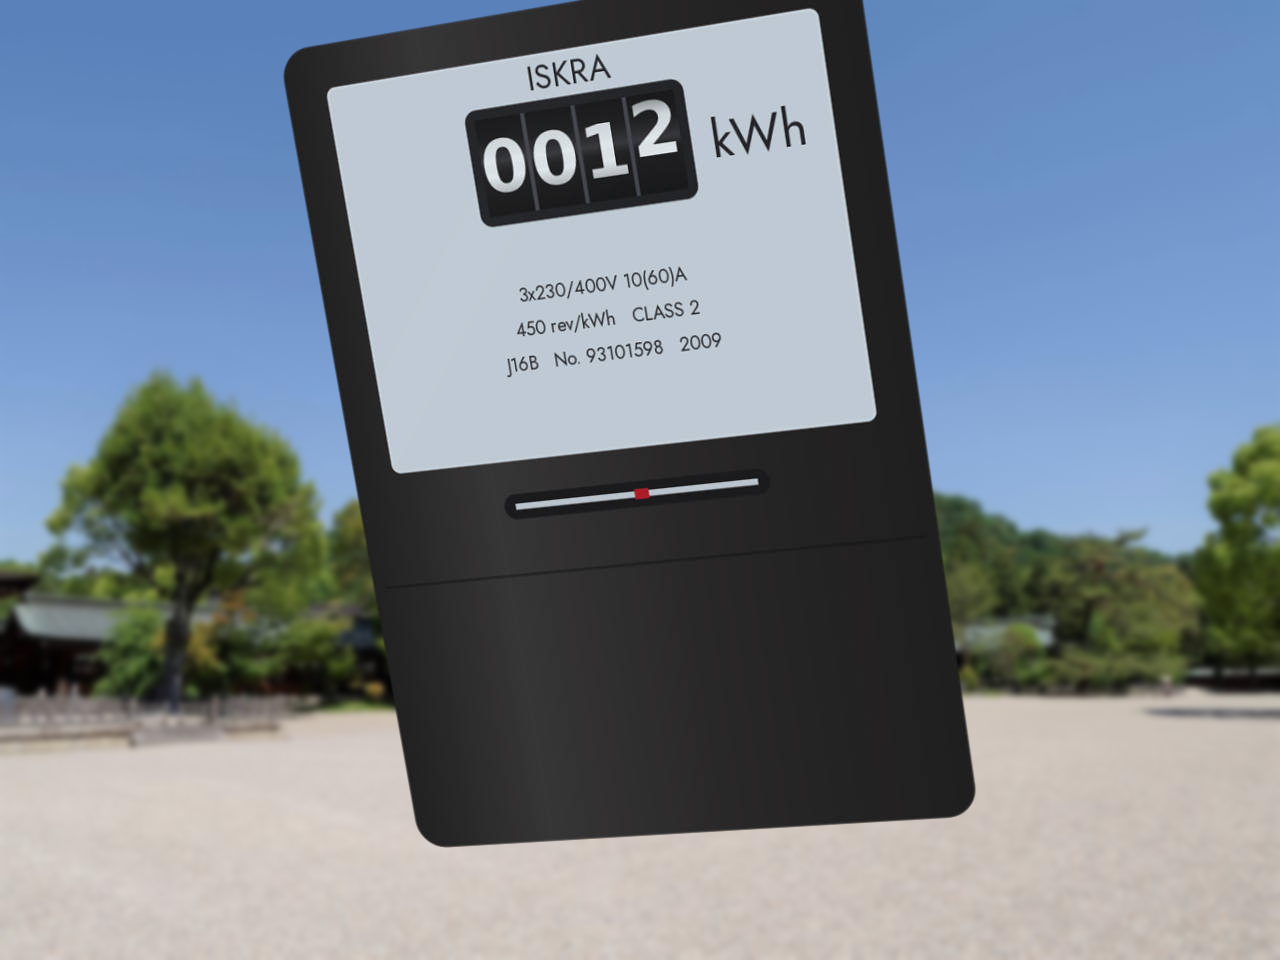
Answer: 12 kWh
